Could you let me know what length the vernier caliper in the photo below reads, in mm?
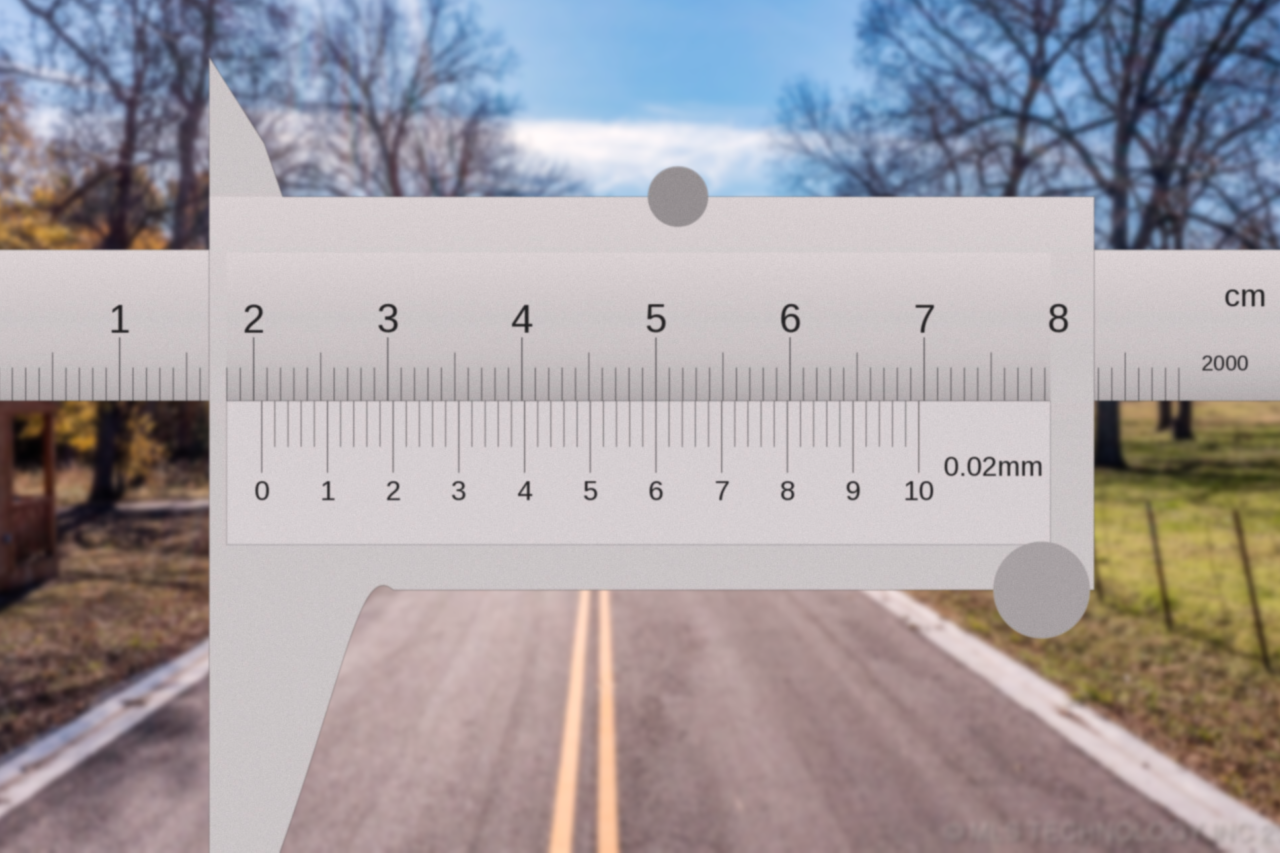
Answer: 20.6 mm
